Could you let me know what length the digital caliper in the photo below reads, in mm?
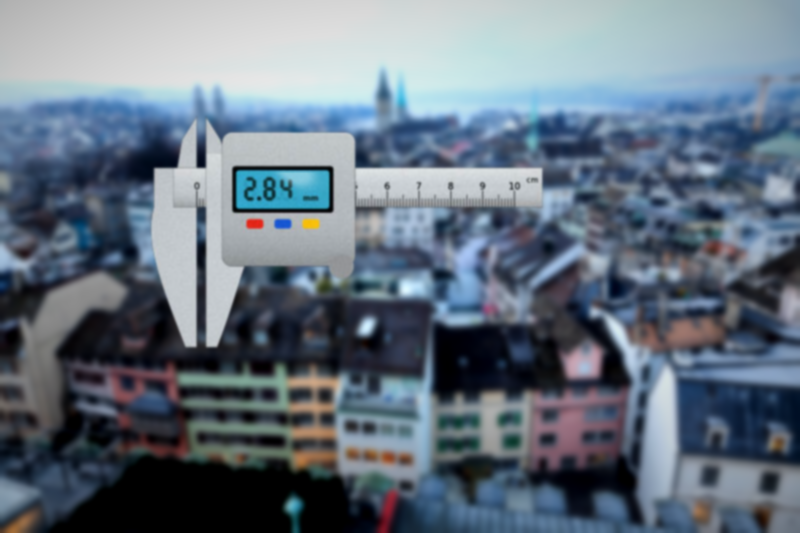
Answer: 2.84 mm
